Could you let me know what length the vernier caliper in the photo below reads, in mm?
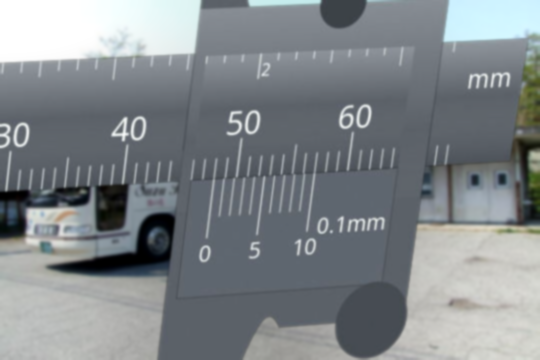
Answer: 48.0 mm
